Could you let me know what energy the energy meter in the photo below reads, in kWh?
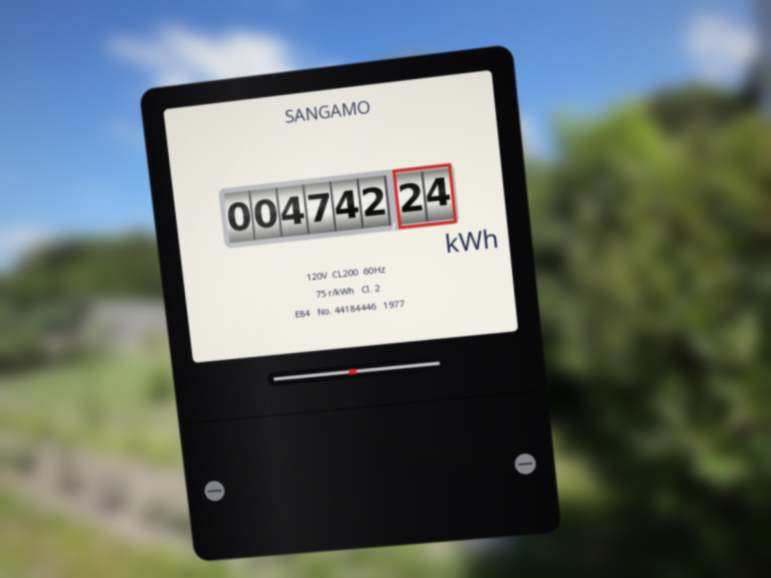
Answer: 4742.24 kWh
